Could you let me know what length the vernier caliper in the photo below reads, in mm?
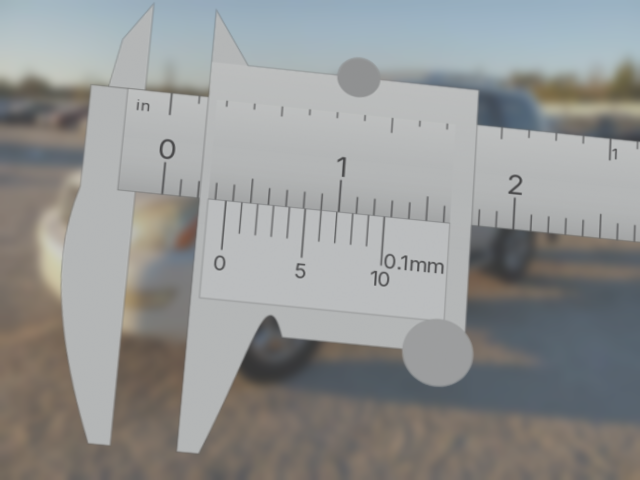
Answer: 3.6 mm
